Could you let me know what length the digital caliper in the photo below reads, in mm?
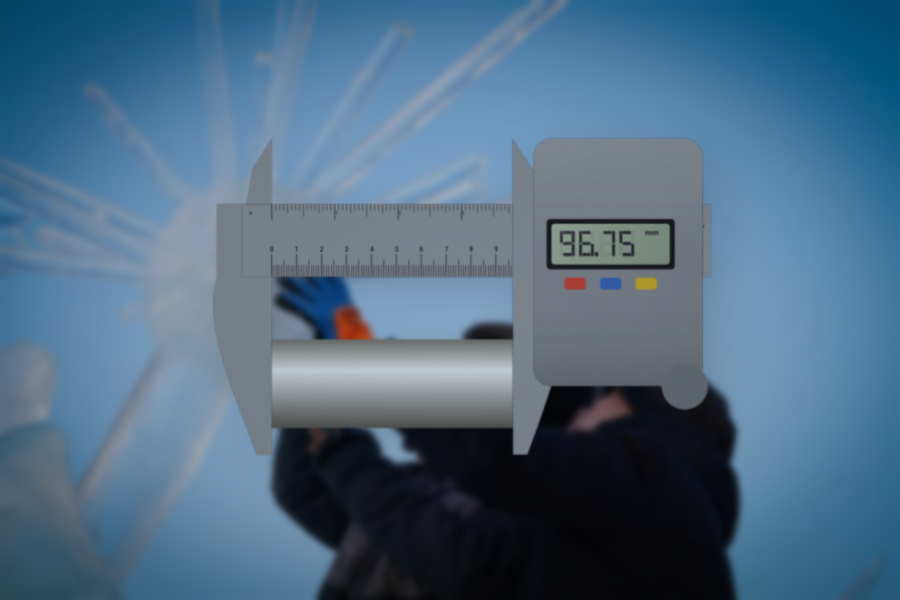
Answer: 96.75 mm
